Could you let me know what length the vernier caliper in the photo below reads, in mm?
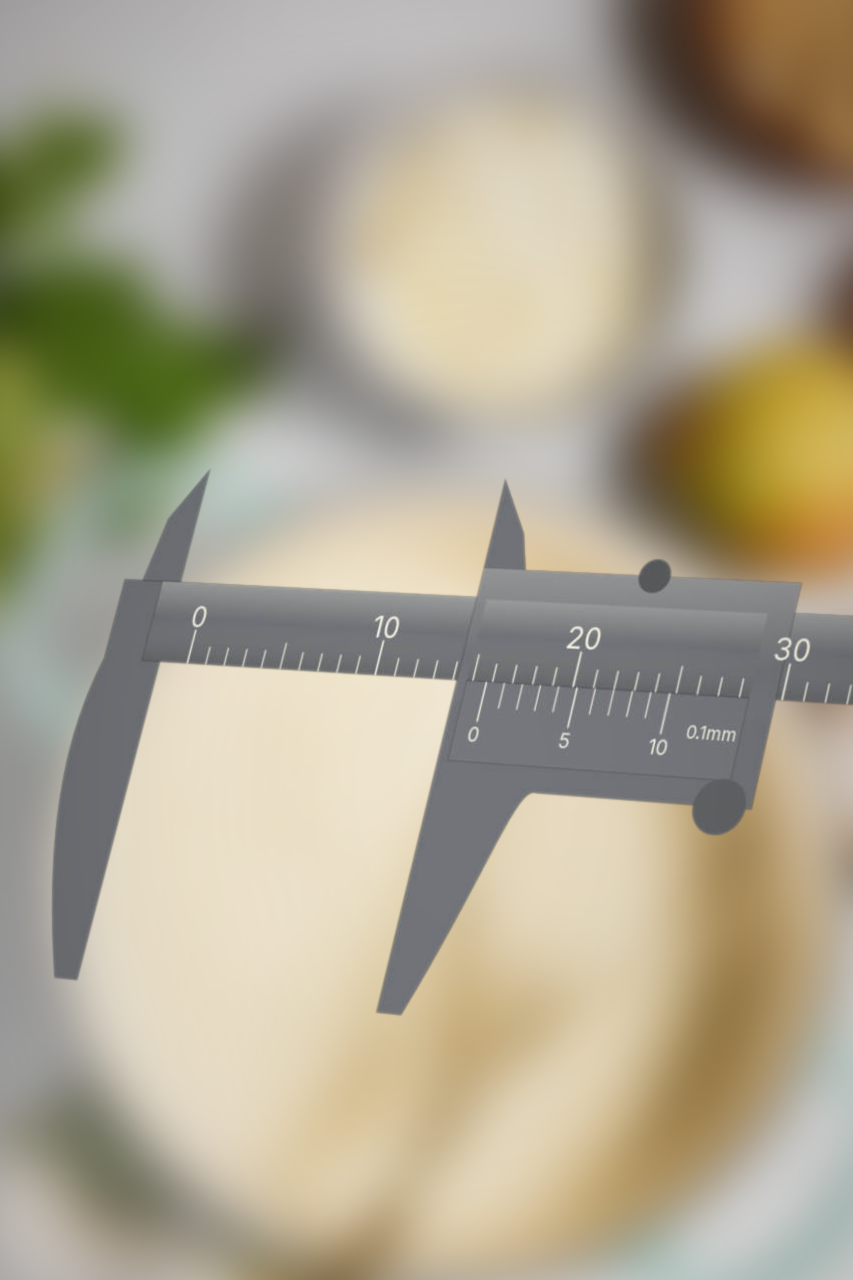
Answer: 15.7 mm
